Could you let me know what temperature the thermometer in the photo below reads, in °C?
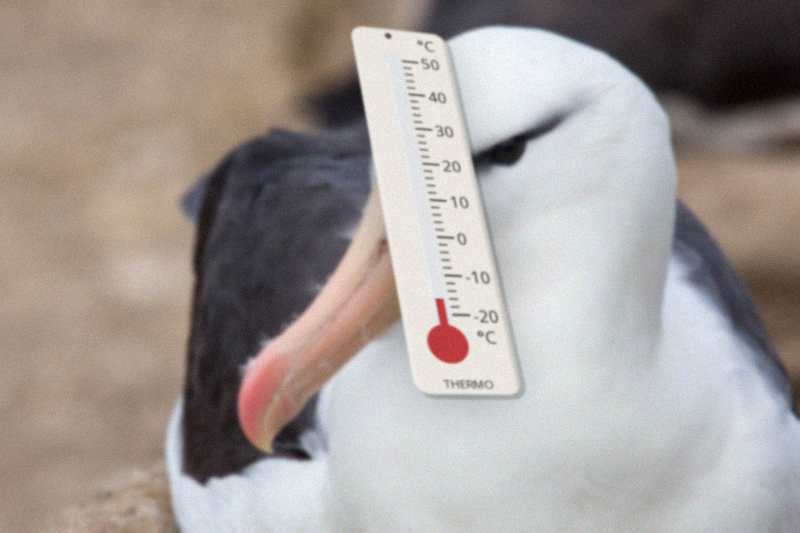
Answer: -16 °C
